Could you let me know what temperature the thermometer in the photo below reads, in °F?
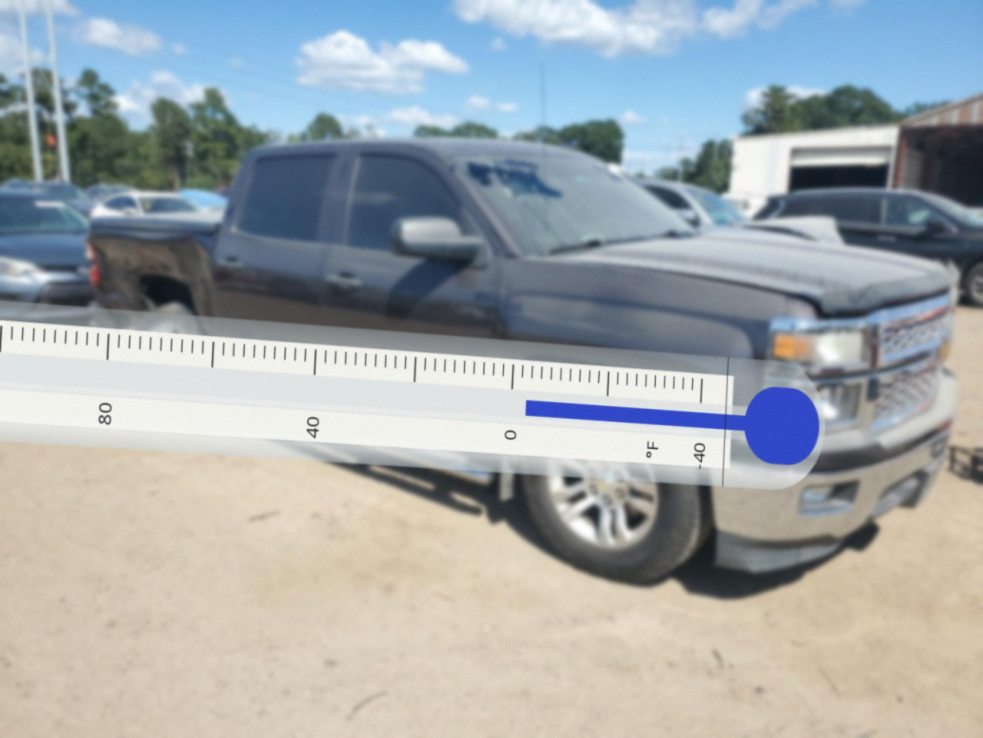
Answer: -3 °F
